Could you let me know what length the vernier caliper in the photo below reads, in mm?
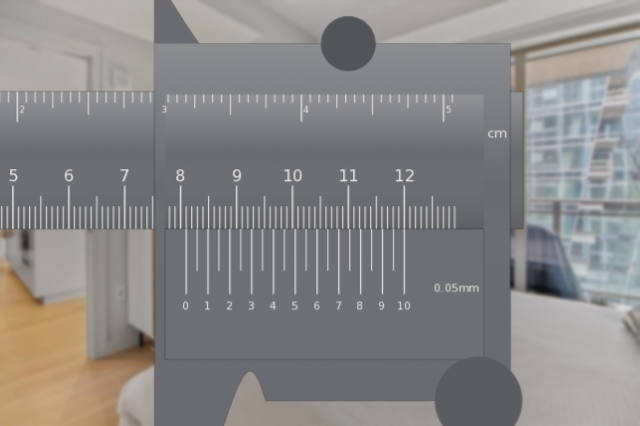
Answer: 81.0 mm
